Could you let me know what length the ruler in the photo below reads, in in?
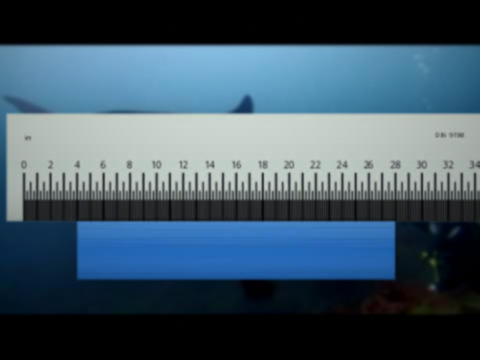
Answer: 24 in
